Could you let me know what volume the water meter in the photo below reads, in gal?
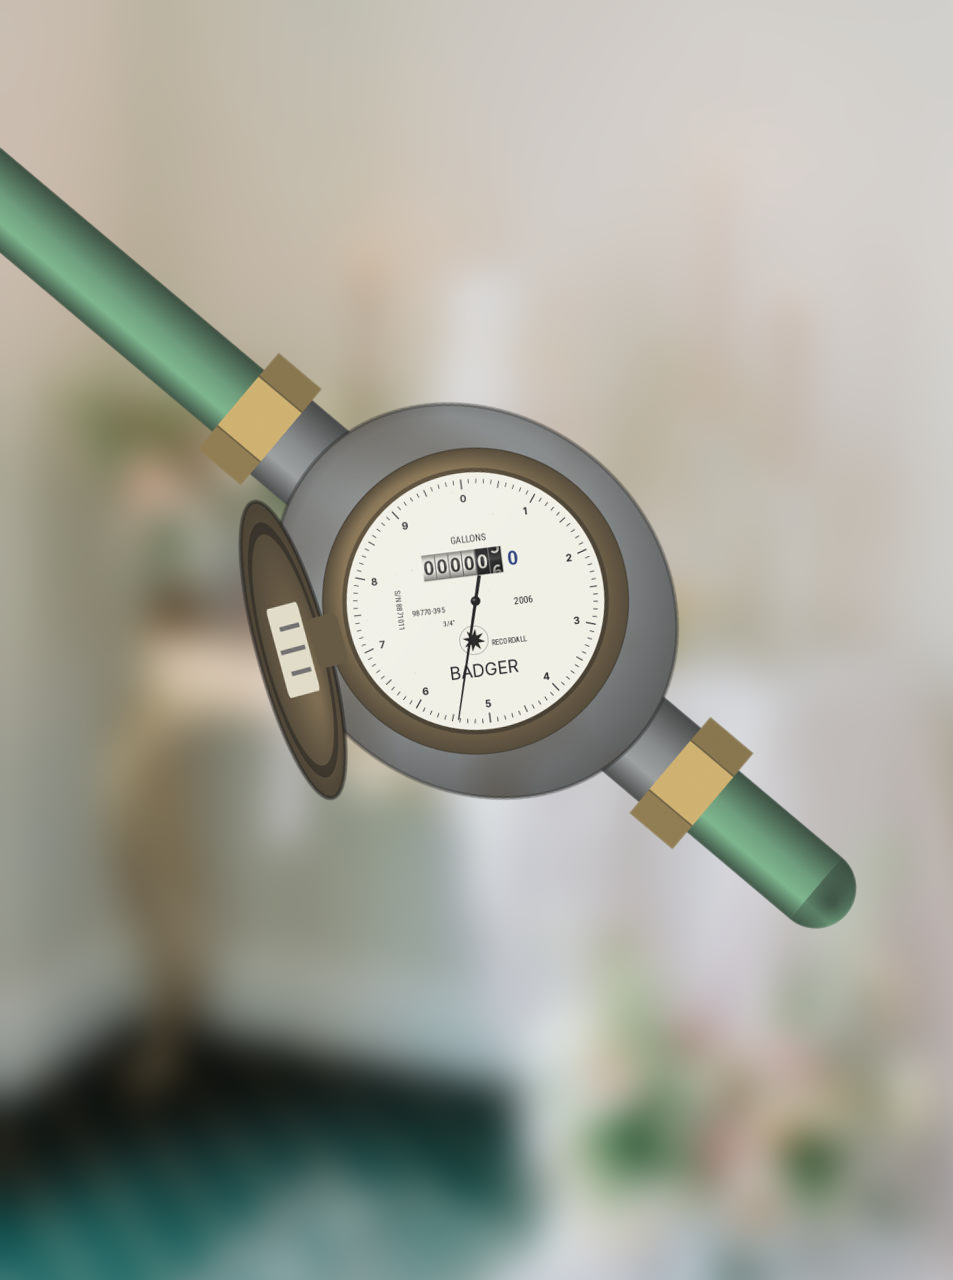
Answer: 55.4 gal
